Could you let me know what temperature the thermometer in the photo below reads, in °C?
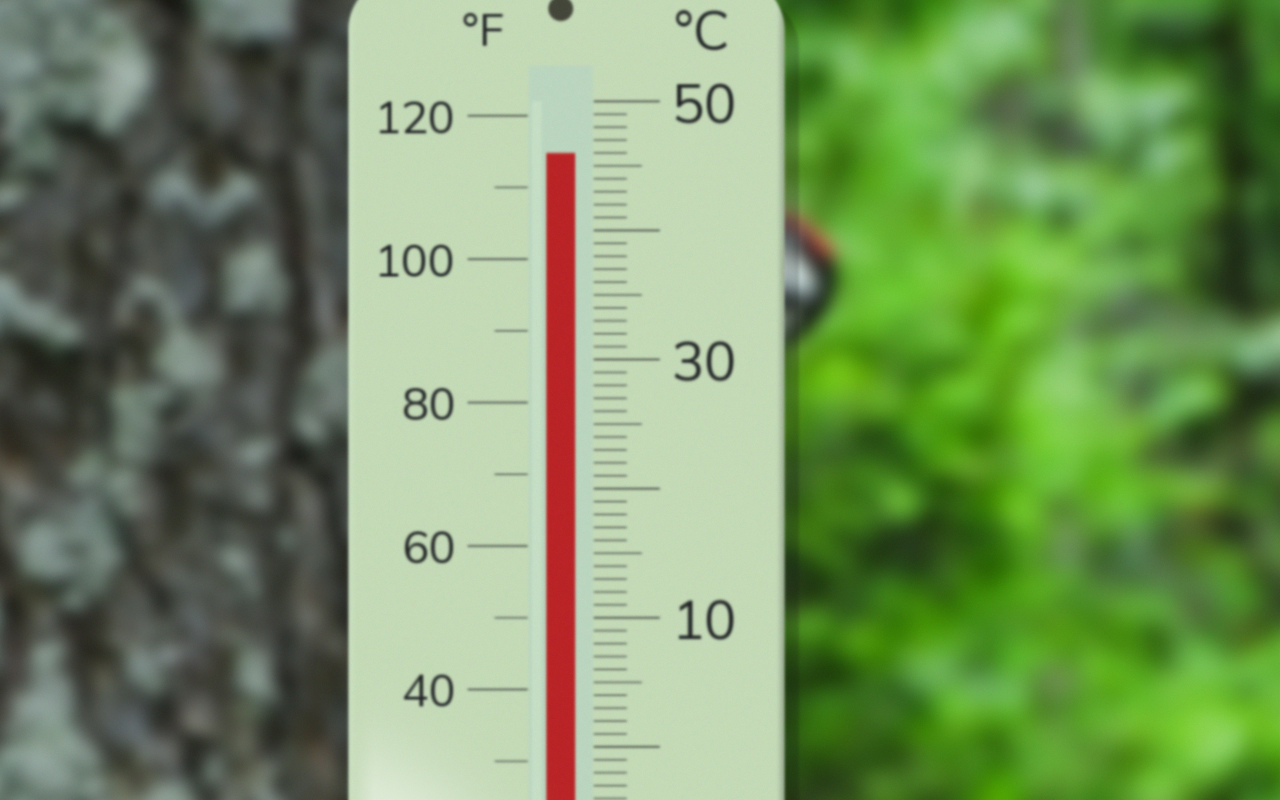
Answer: 46 °C
